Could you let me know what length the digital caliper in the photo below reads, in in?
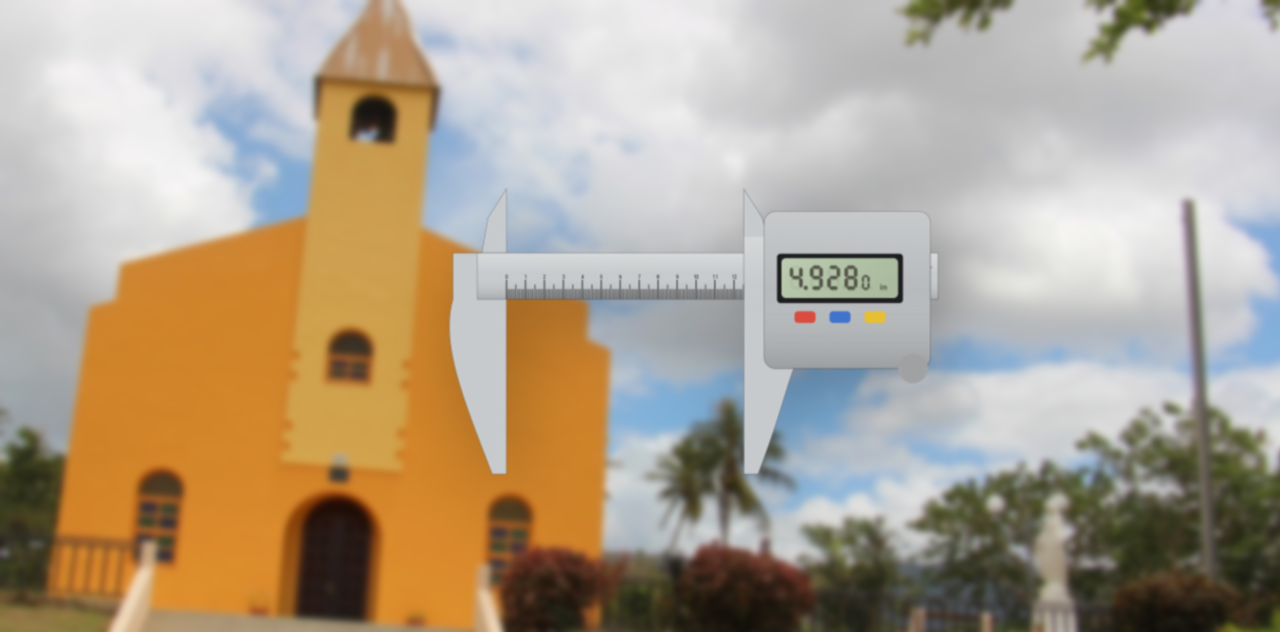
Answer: 4.9280 in
